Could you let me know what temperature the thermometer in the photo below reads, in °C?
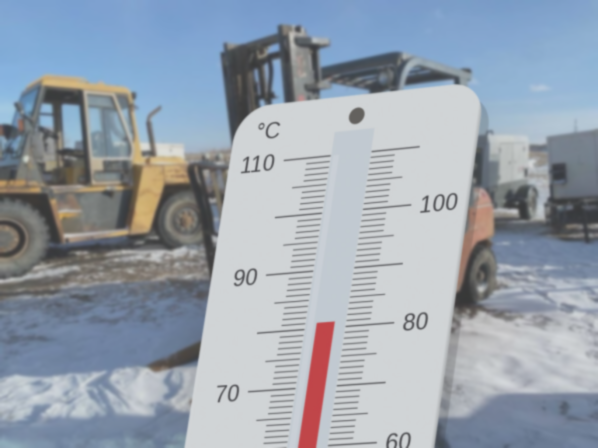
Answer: 81 °C
